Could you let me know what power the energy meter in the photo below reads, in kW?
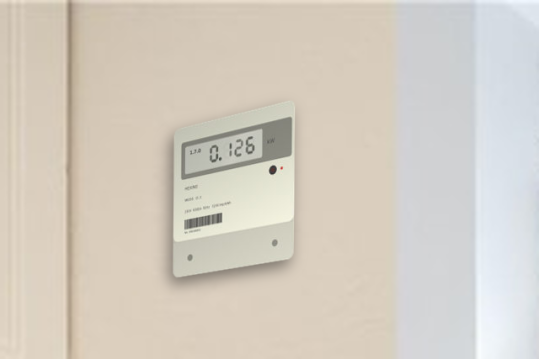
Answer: 0.126 kW
